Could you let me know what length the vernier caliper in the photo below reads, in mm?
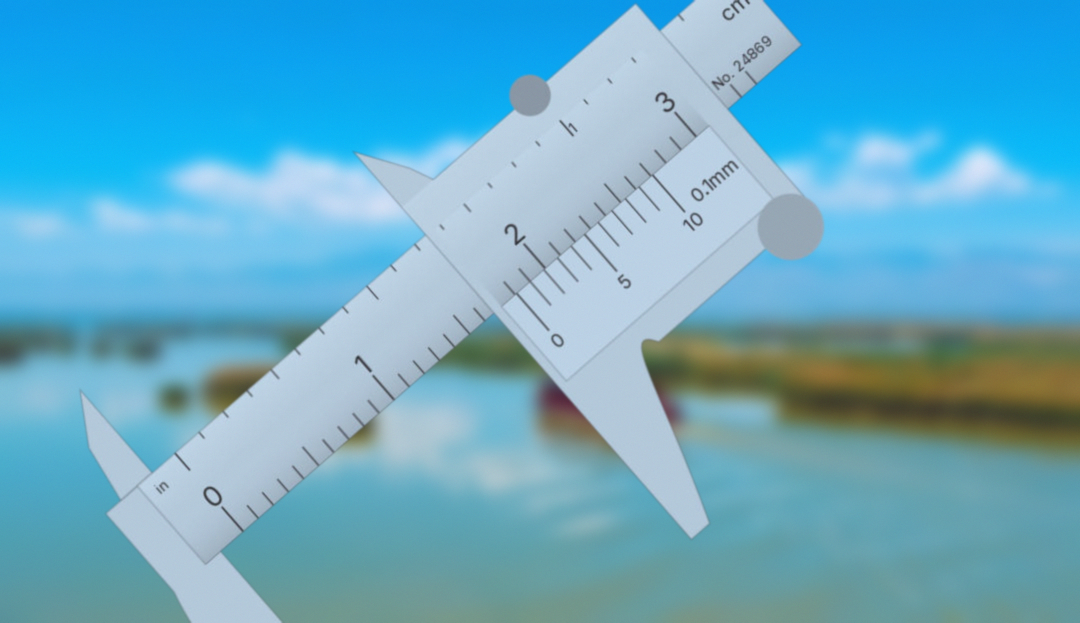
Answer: 18.1 mm
